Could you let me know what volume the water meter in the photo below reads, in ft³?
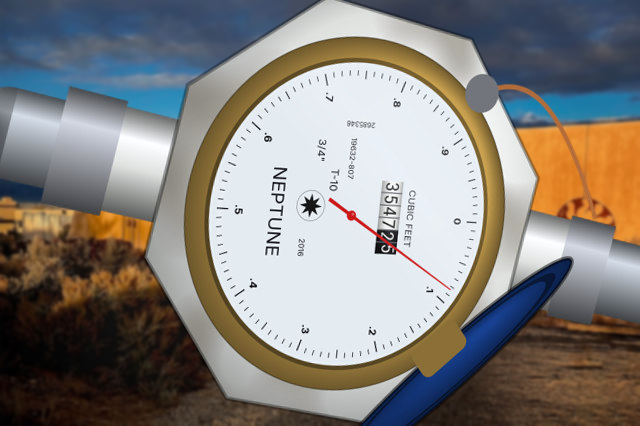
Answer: 354725.08 ft³
